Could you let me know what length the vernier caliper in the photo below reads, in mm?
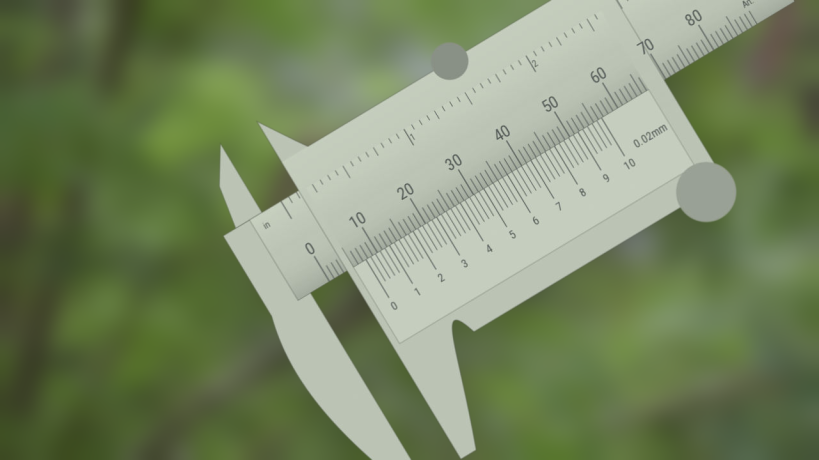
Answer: 7.6 mm
